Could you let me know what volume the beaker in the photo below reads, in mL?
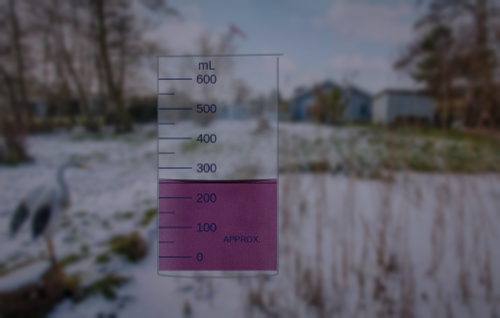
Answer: 250 mL
